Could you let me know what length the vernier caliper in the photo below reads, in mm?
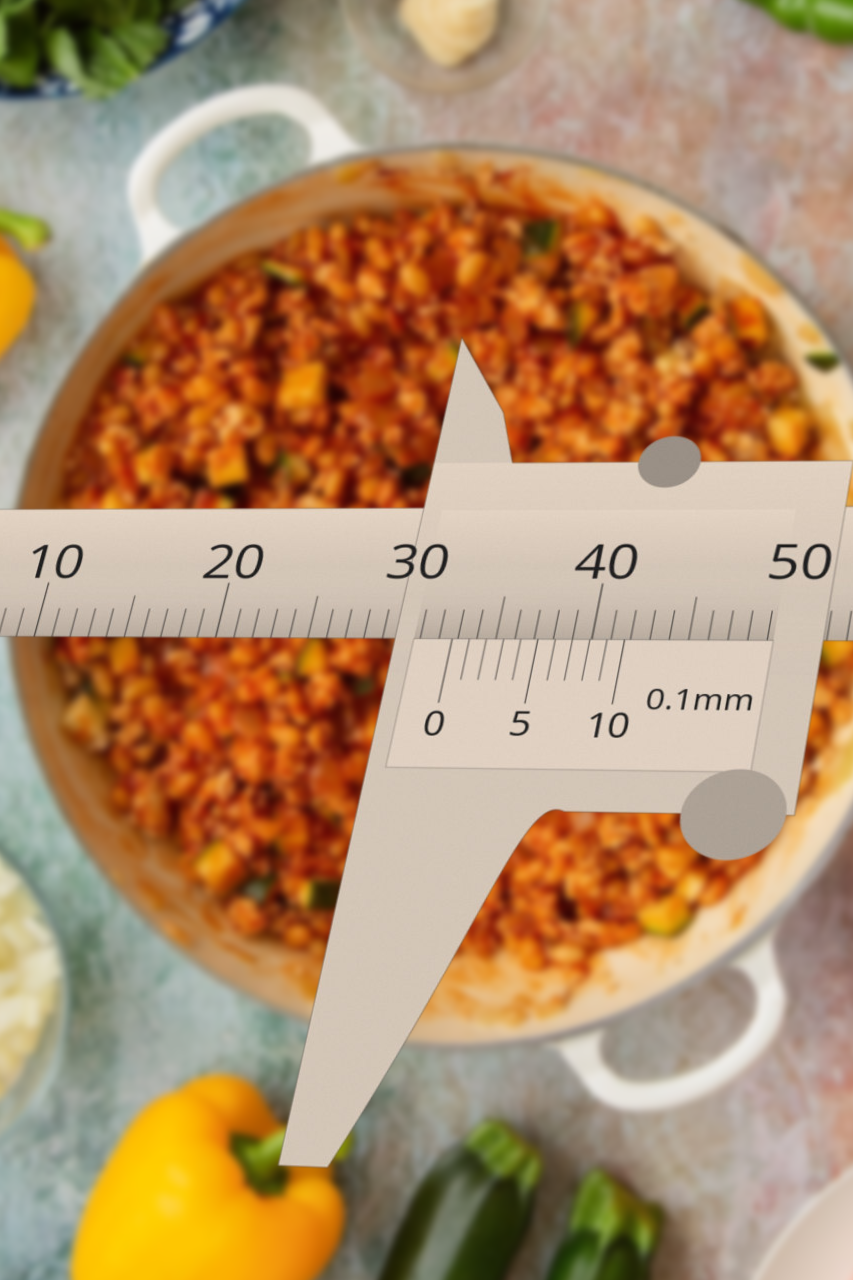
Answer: 32.7 mm
